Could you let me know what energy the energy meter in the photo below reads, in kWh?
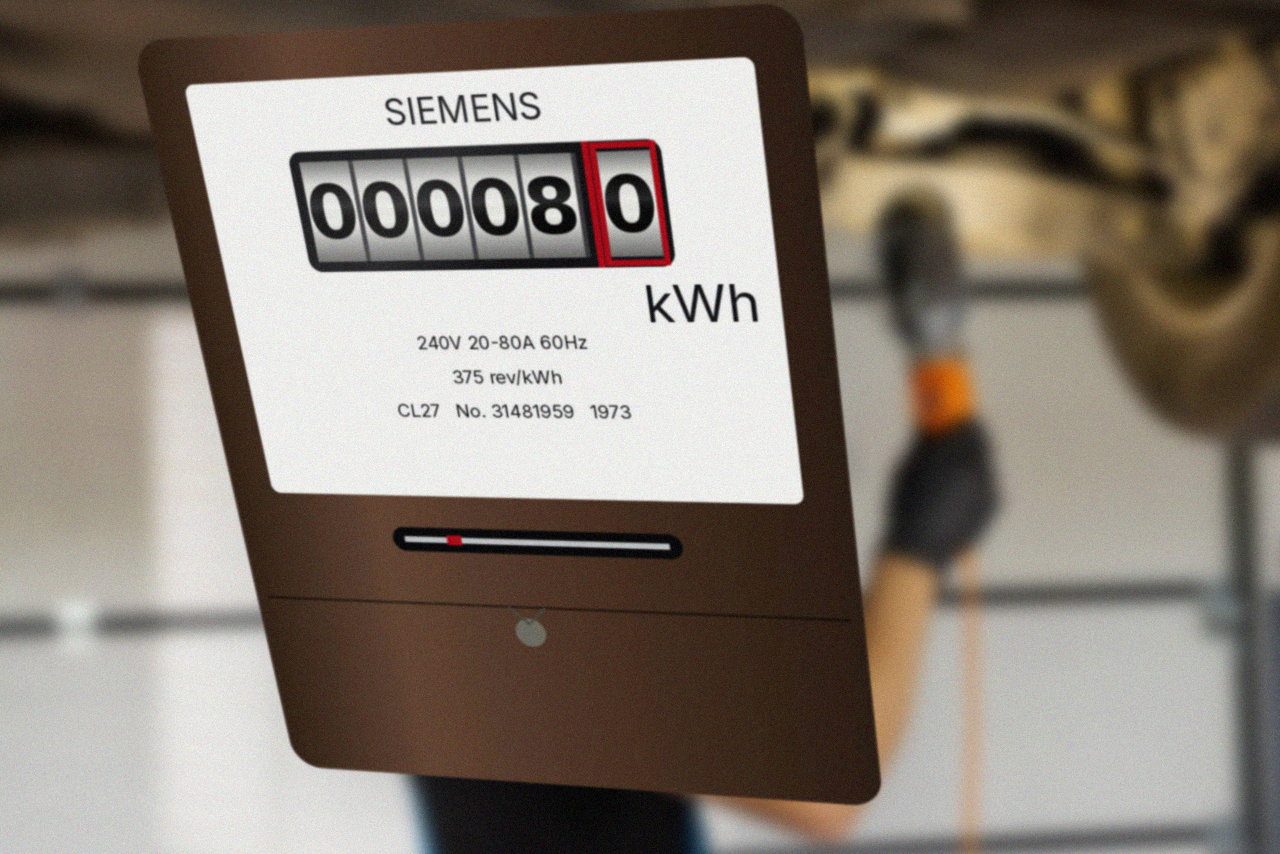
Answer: 8.0 kWh
